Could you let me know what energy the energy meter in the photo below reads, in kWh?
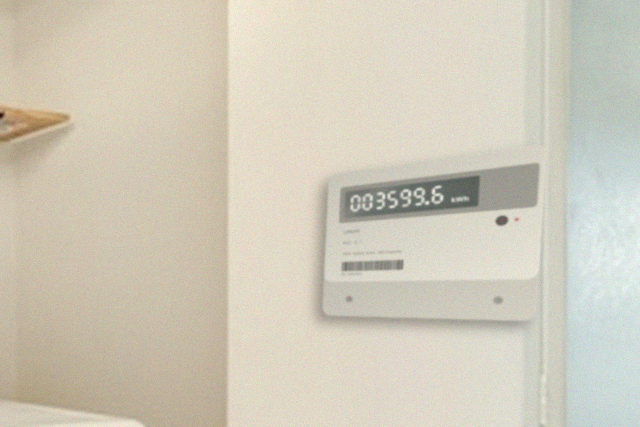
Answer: 3599.6 kWh
